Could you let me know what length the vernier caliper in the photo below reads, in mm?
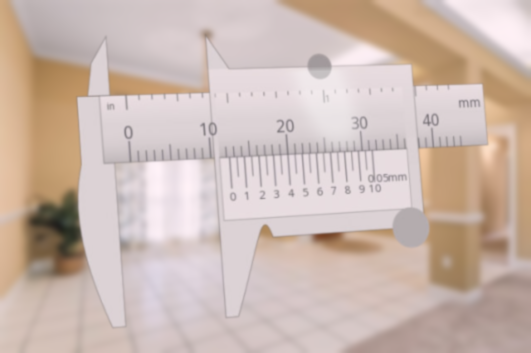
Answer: 12.4 mm
